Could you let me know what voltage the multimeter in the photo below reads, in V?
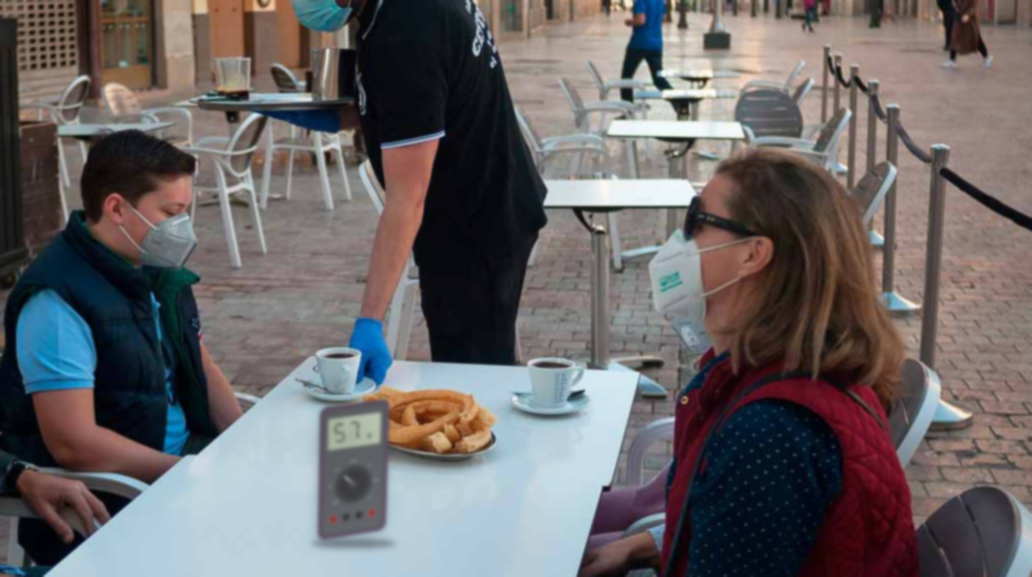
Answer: 57 V
